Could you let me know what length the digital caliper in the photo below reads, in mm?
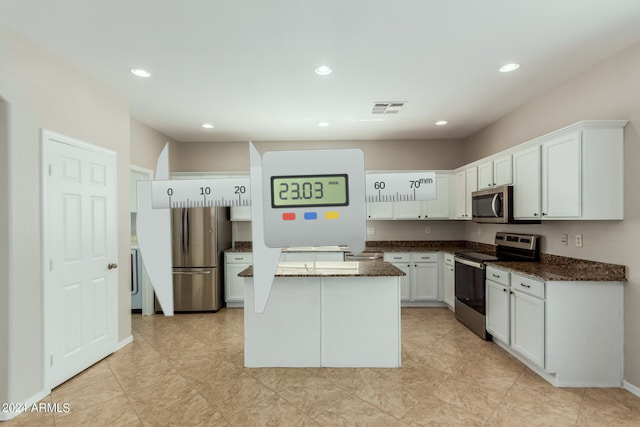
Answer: 23.03 mm
